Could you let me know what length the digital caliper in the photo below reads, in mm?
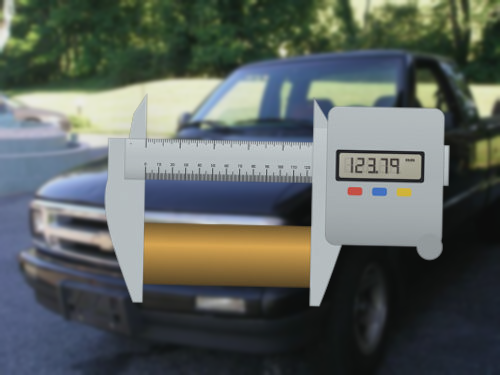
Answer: 123.79 mm
